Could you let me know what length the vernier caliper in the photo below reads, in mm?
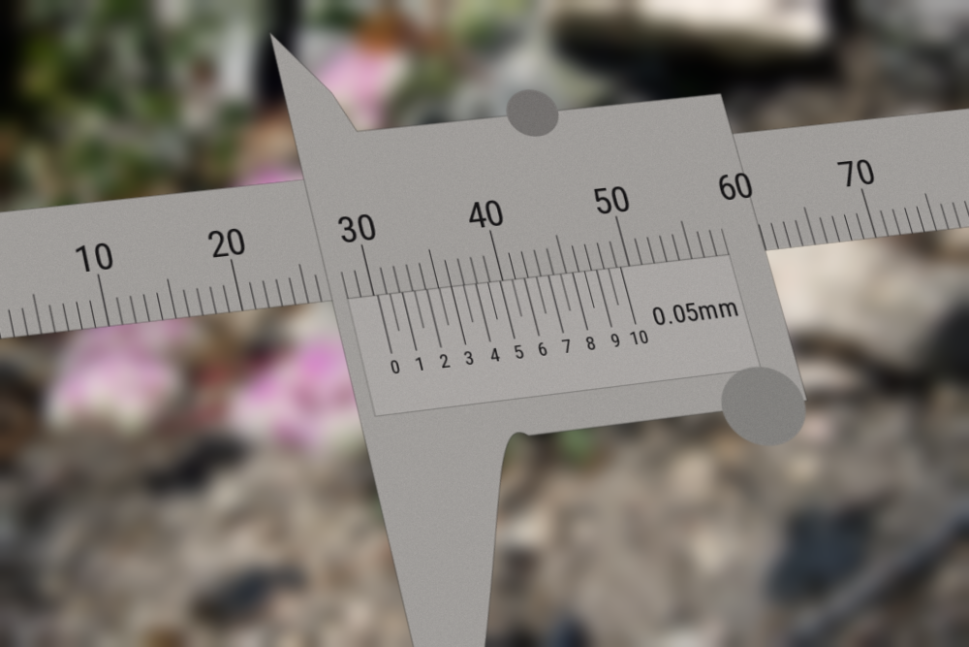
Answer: 30.3 mm
